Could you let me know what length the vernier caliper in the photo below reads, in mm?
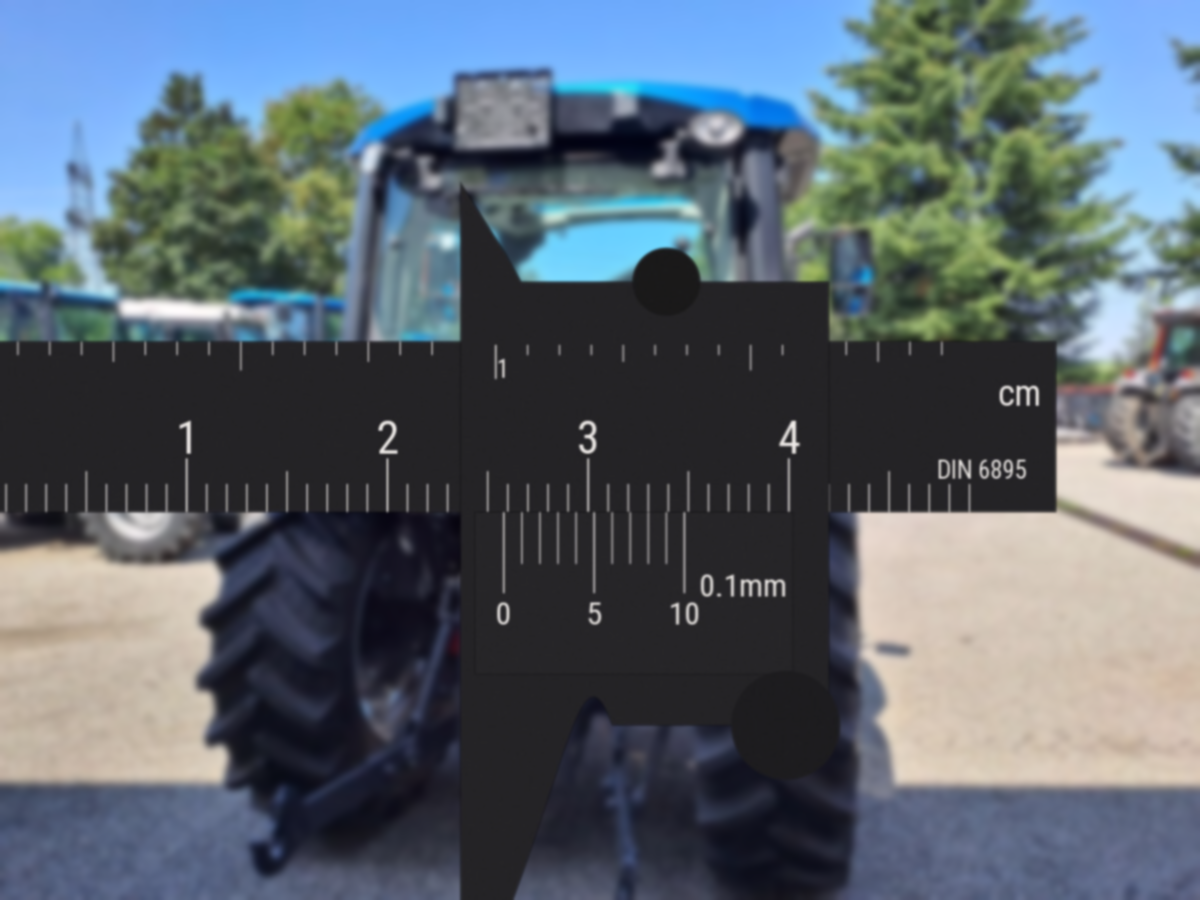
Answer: 25.8 mm
